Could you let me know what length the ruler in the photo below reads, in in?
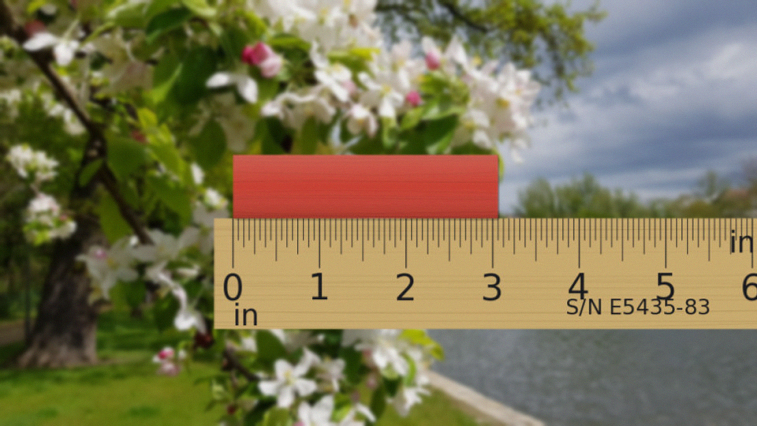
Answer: 3.0625 in
